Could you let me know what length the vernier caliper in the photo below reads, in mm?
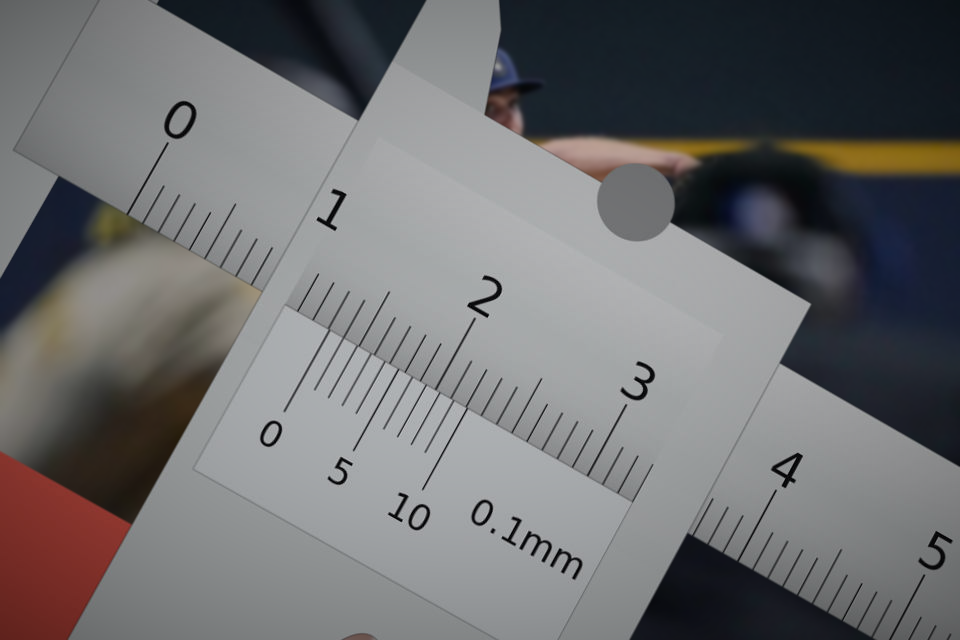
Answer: 13.1 mm
